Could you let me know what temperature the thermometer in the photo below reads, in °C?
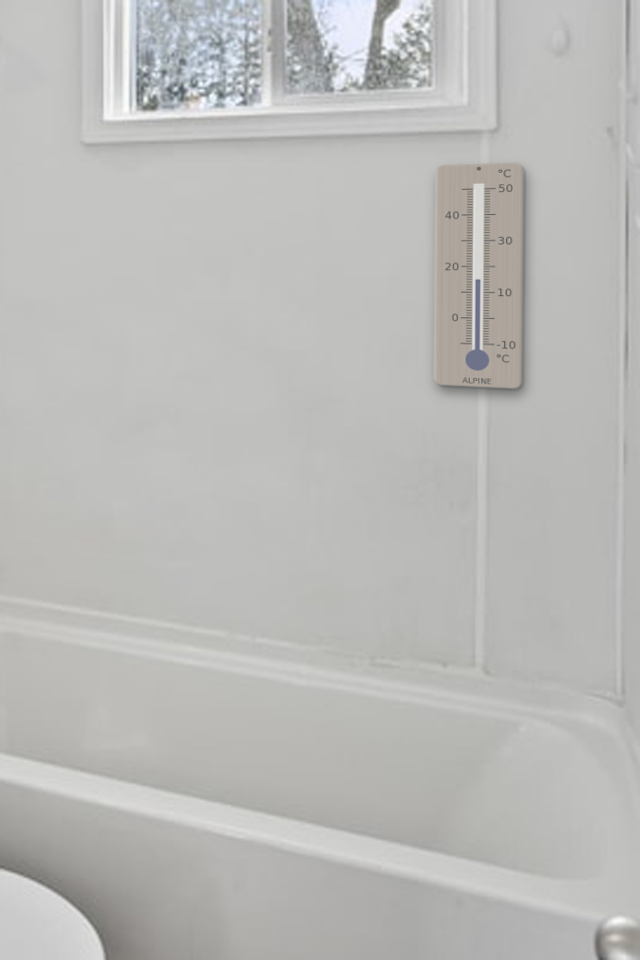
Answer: 15 °C
